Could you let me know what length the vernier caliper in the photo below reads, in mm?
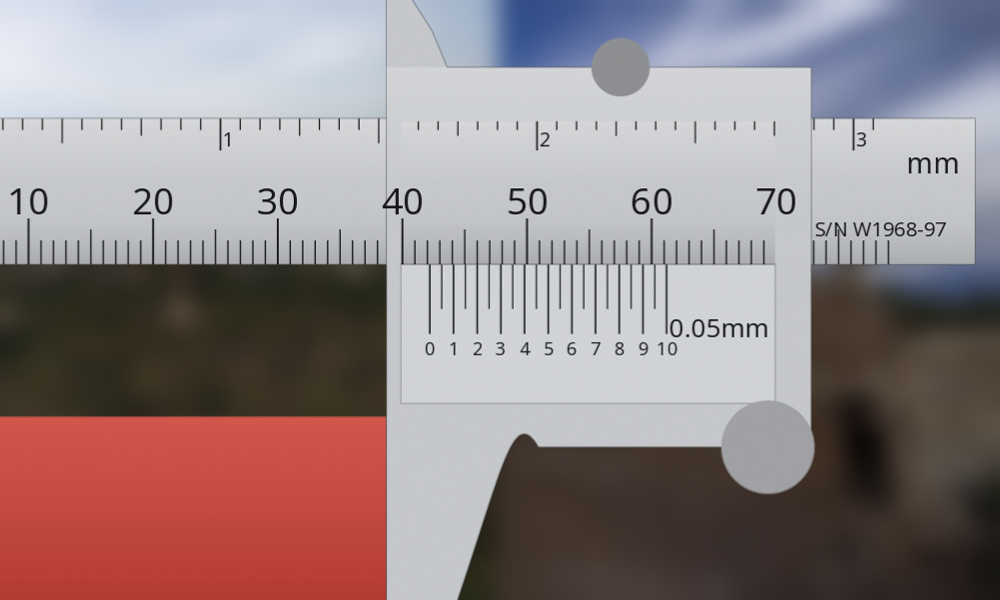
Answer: 42.2 mm
